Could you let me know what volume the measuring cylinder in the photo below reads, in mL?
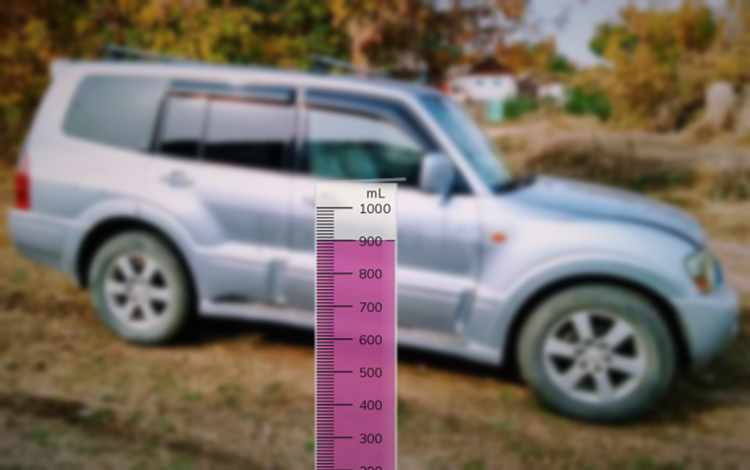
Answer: 900 mL
